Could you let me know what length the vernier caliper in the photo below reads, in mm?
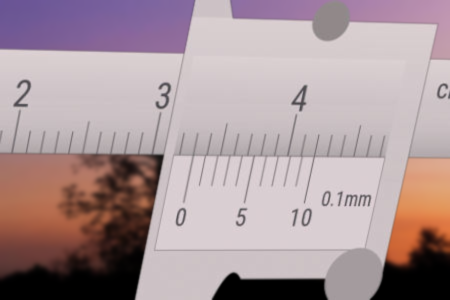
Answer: 33.0 mm
